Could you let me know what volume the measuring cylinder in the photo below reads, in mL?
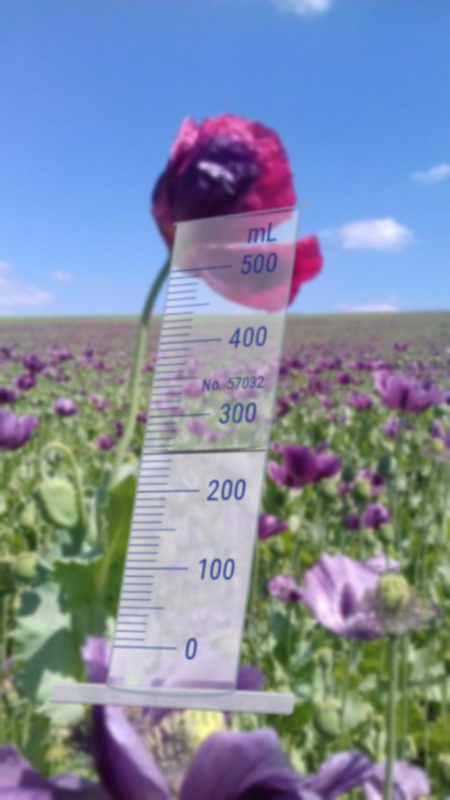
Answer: 250 mL
